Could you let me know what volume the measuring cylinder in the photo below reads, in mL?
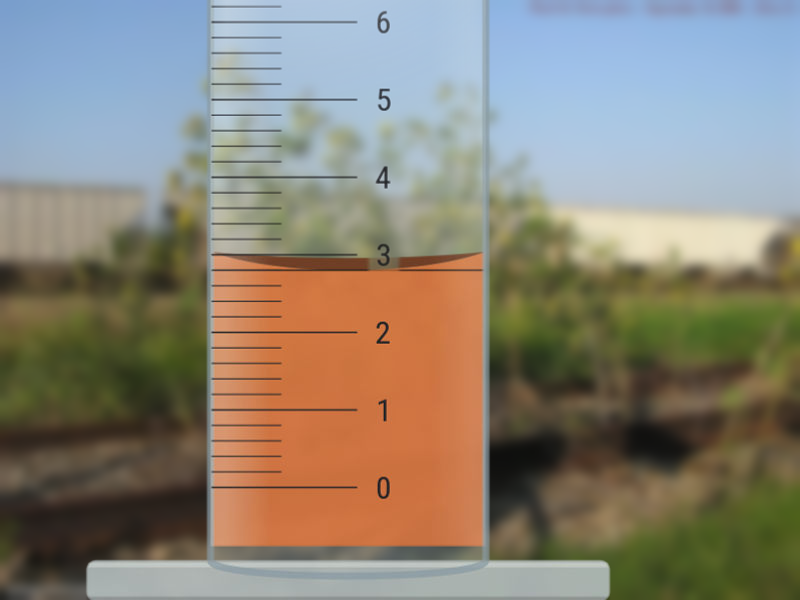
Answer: 2.8 mL
